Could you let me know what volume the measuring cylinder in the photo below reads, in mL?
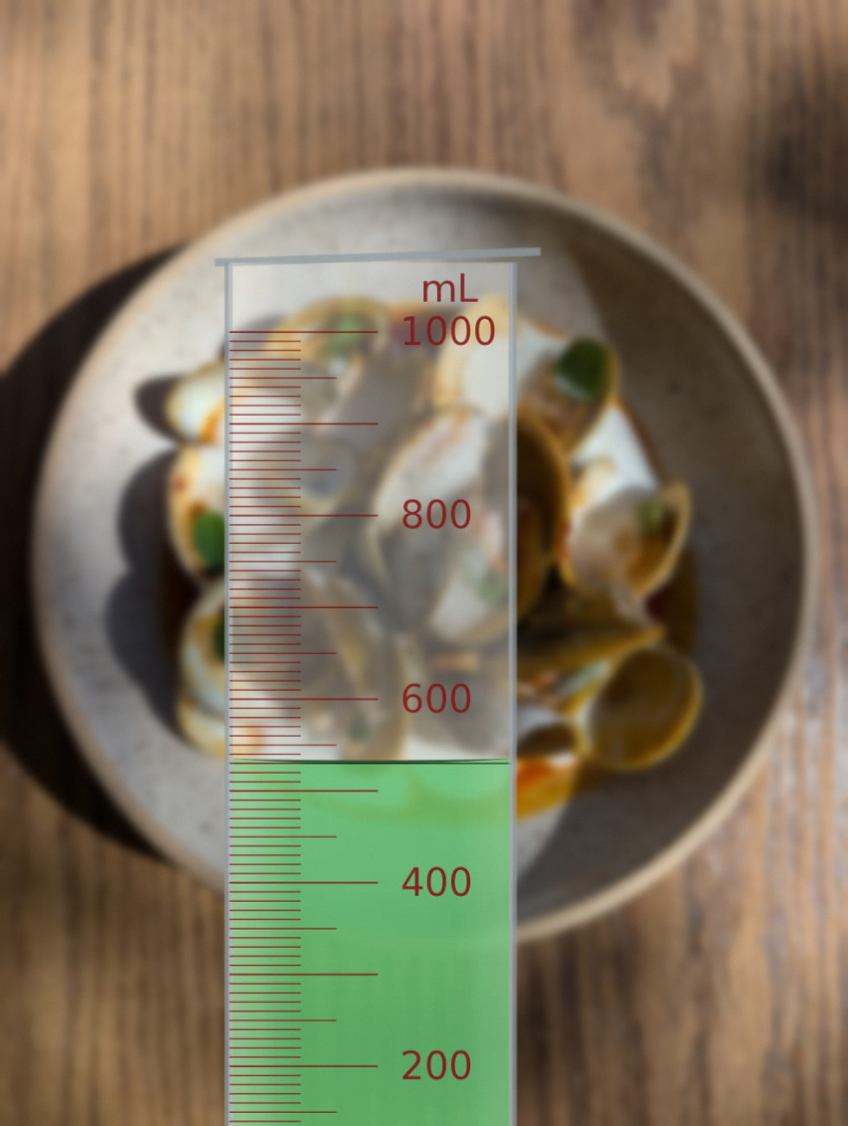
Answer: 530 mL
